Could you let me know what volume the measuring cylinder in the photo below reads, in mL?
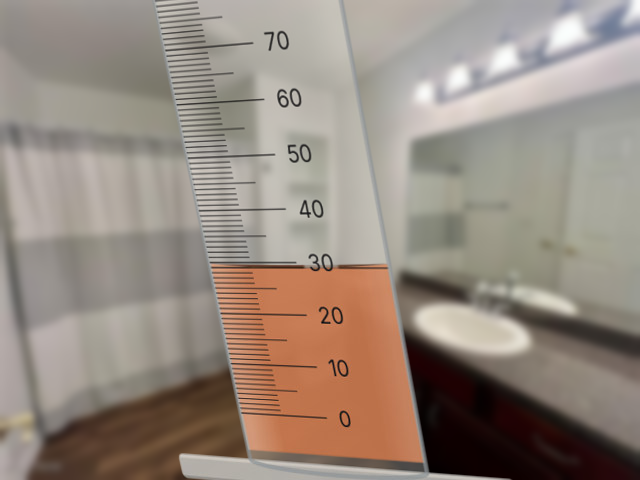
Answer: 29 mL
